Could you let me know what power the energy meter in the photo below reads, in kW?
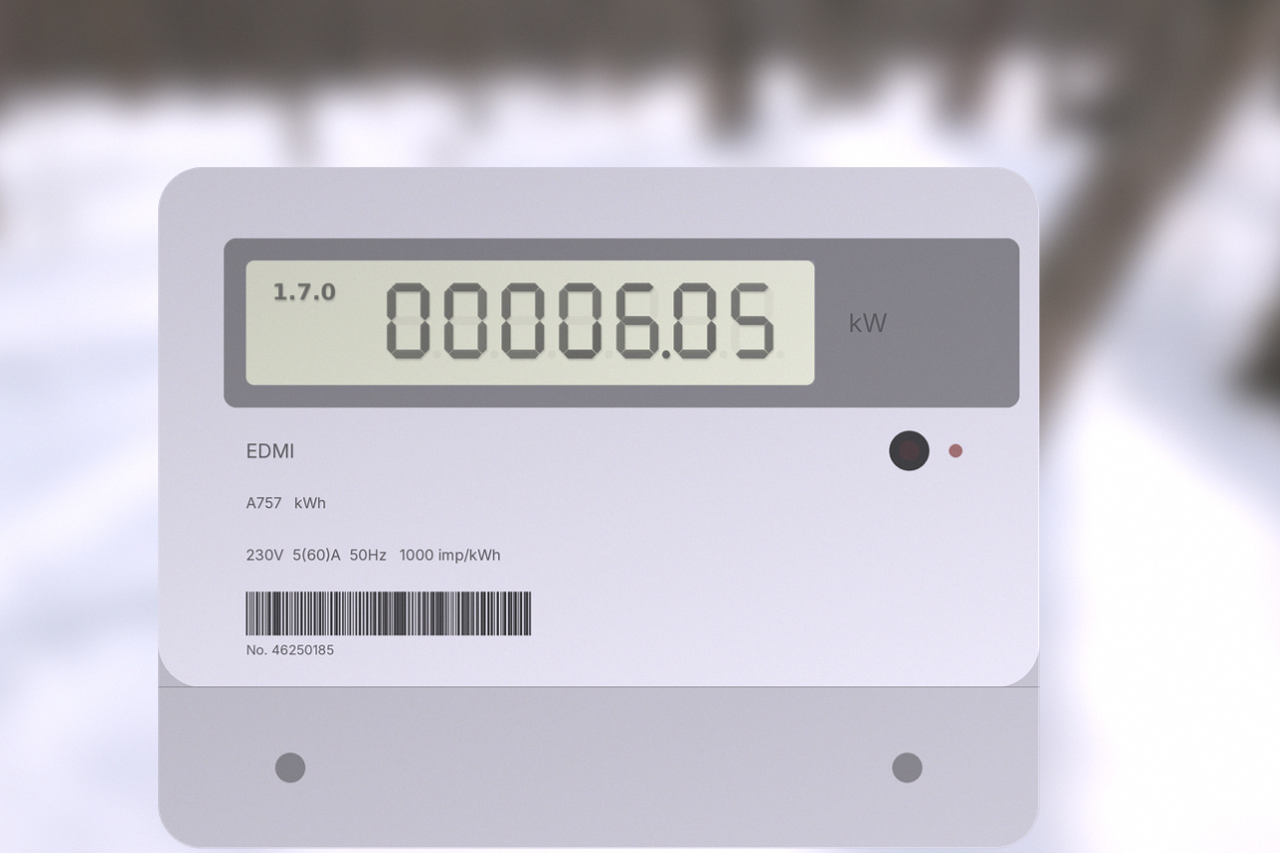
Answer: 6.05 kW
